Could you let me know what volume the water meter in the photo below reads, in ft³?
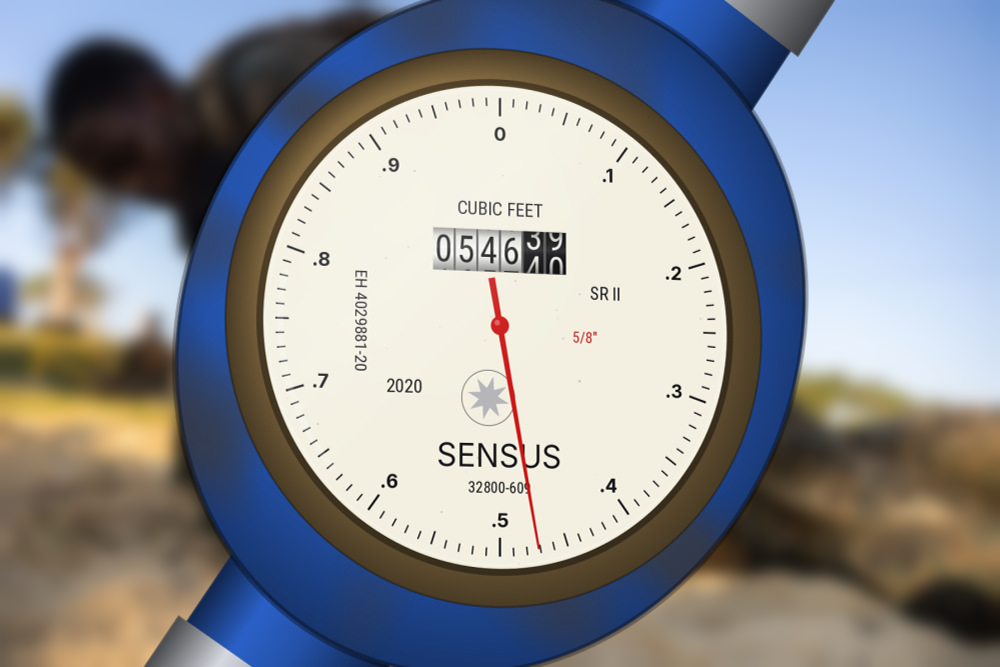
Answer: 54639.47 ft³
